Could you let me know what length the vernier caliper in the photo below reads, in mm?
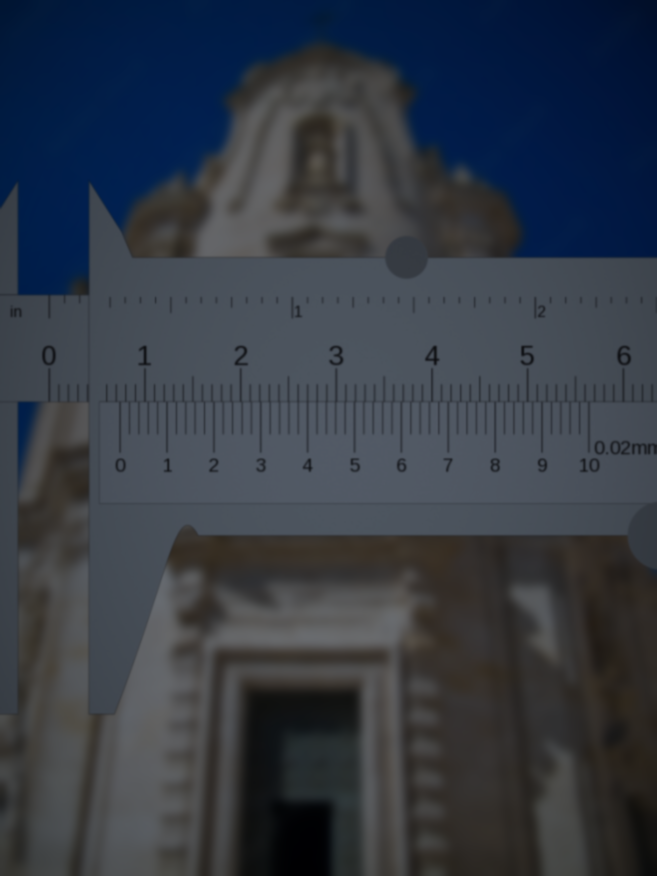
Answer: 7.4 mm
